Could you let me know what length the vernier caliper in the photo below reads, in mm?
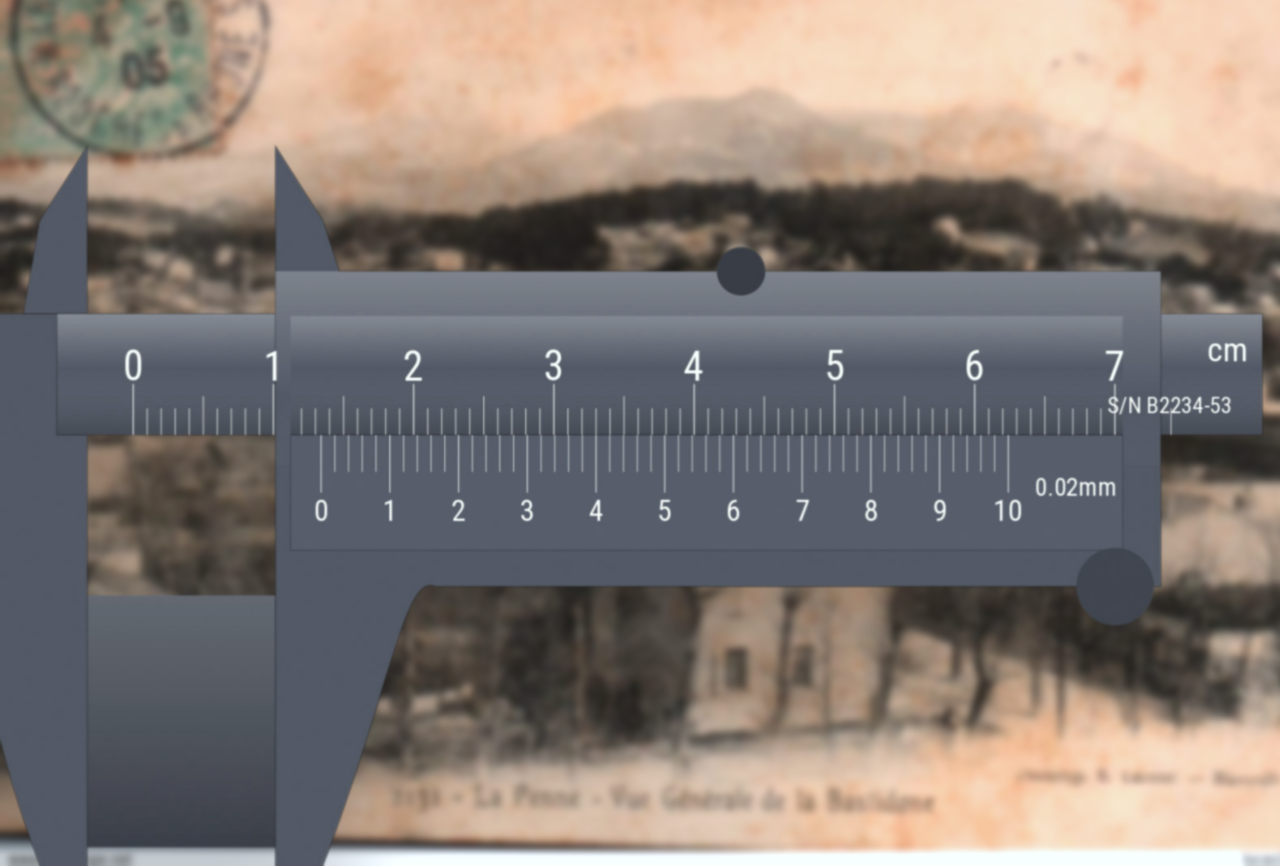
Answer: 13.4 mm
